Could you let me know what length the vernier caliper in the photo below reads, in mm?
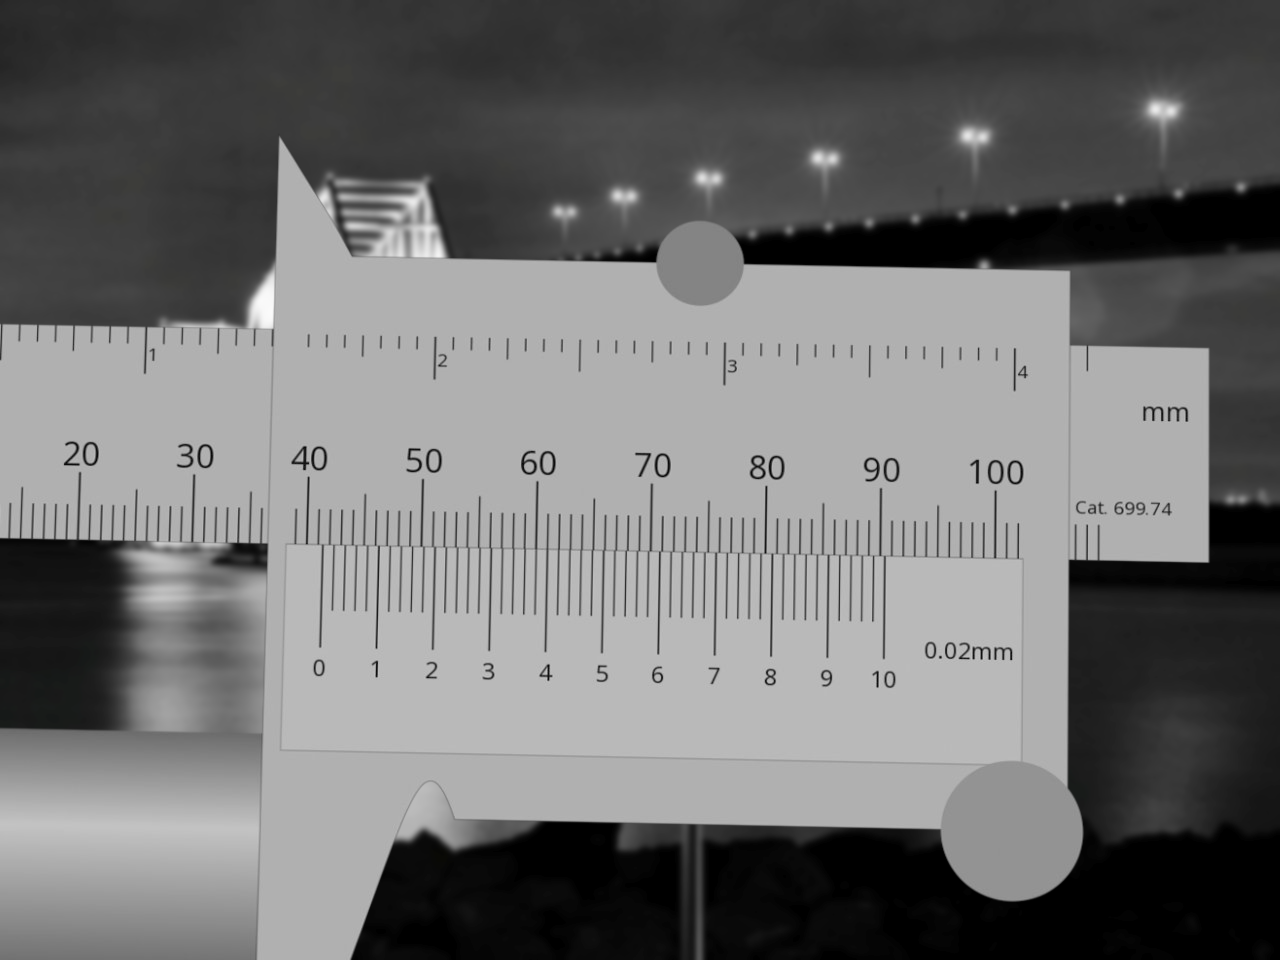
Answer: 41.4 mm
